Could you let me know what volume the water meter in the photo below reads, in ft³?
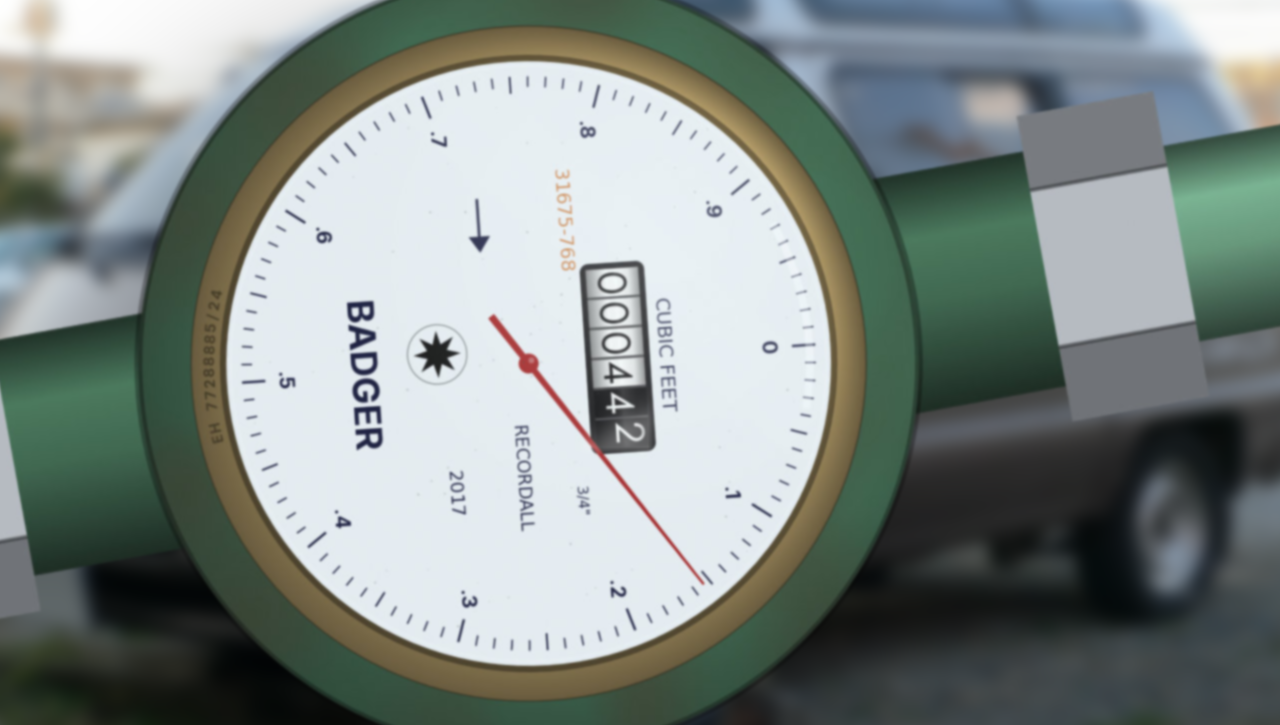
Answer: 442.15 ft³
